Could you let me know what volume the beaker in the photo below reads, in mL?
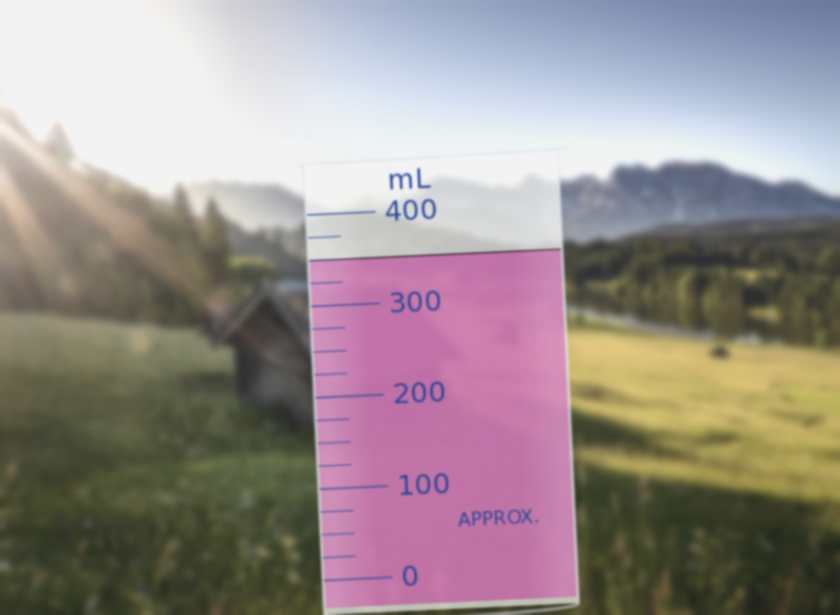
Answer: 350 mL
